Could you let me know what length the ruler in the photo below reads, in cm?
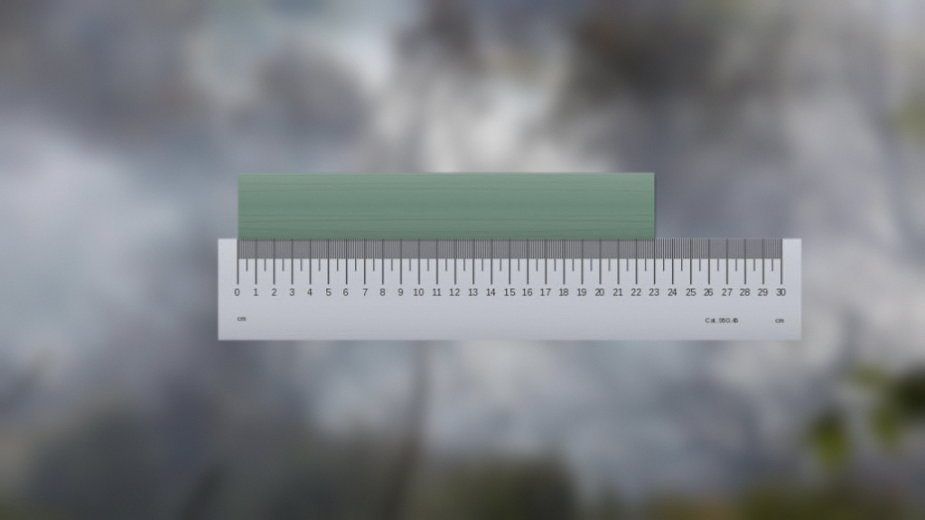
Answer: 23 cm
